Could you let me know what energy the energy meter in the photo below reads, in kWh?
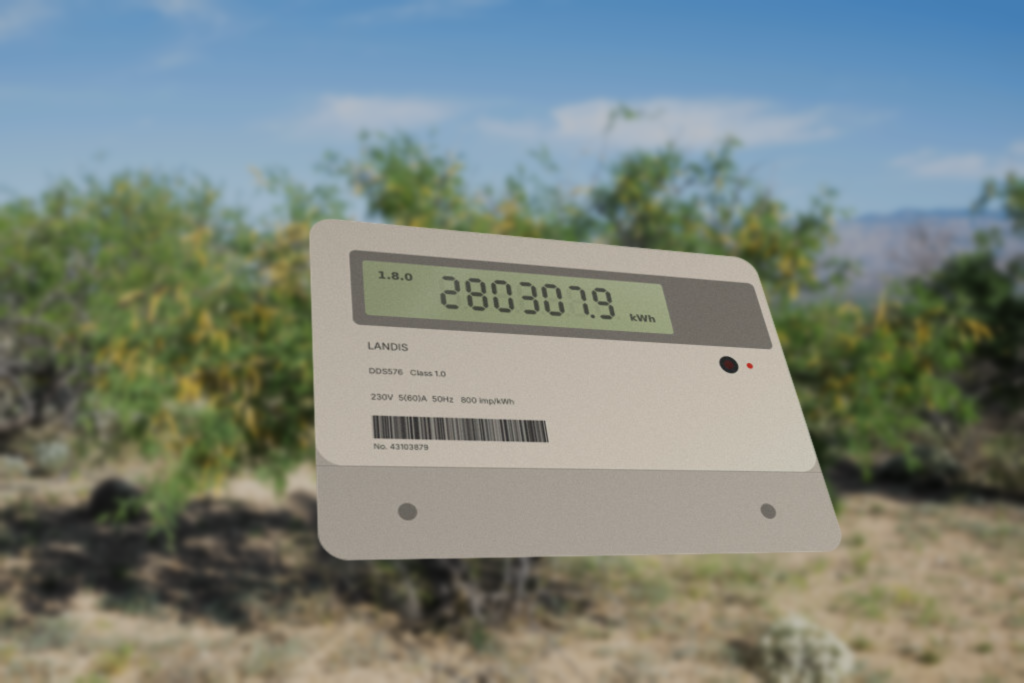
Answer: 280307.9 kWh
